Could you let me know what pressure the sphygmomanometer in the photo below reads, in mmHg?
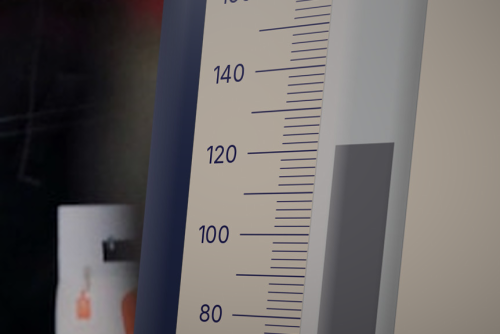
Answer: 121 mmHg
